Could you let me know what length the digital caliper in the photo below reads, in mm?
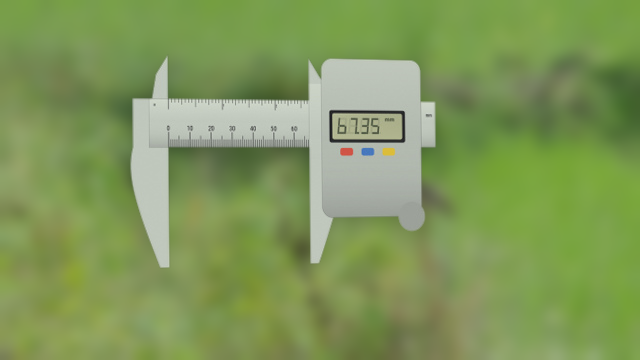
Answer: 67.35 mm
